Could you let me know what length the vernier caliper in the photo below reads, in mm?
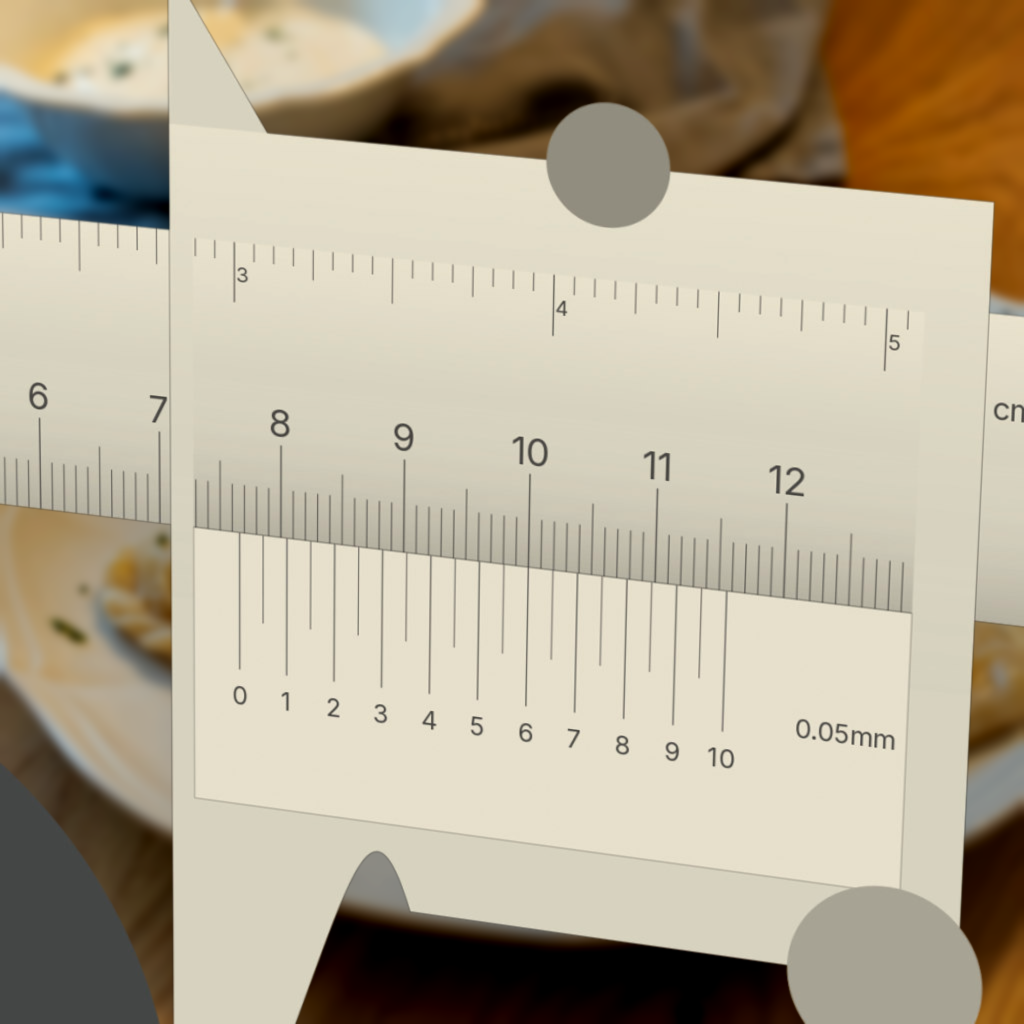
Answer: 76.6 mm
